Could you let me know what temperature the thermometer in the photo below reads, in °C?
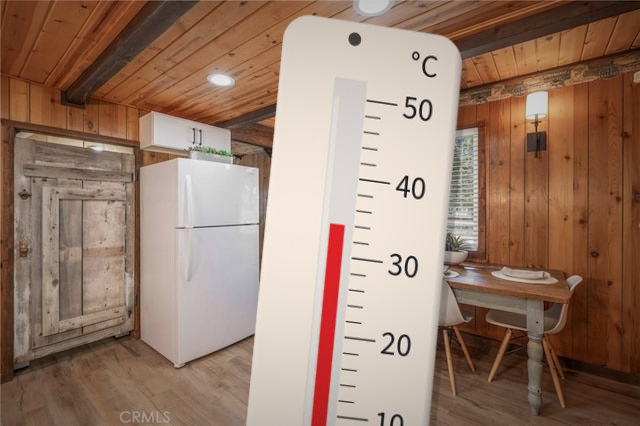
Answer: 34 °C
